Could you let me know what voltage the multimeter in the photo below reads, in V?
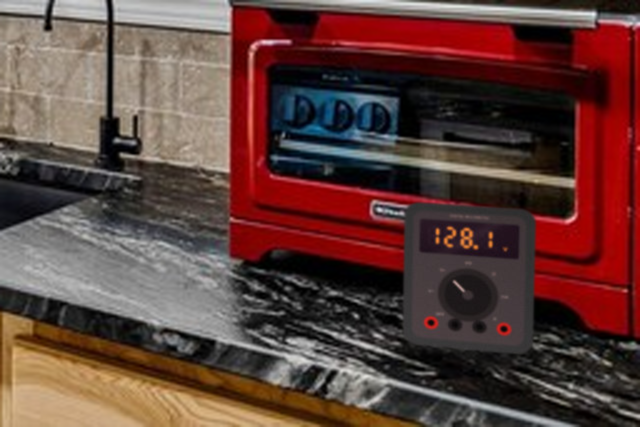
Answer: 128.1 V
